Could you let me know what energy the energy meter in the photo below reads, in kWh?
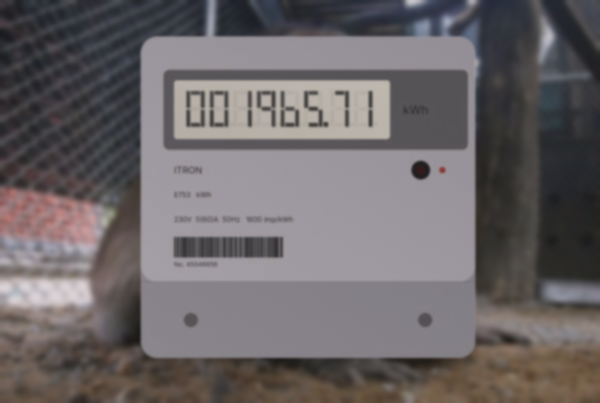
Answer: 1965.71 kWh
